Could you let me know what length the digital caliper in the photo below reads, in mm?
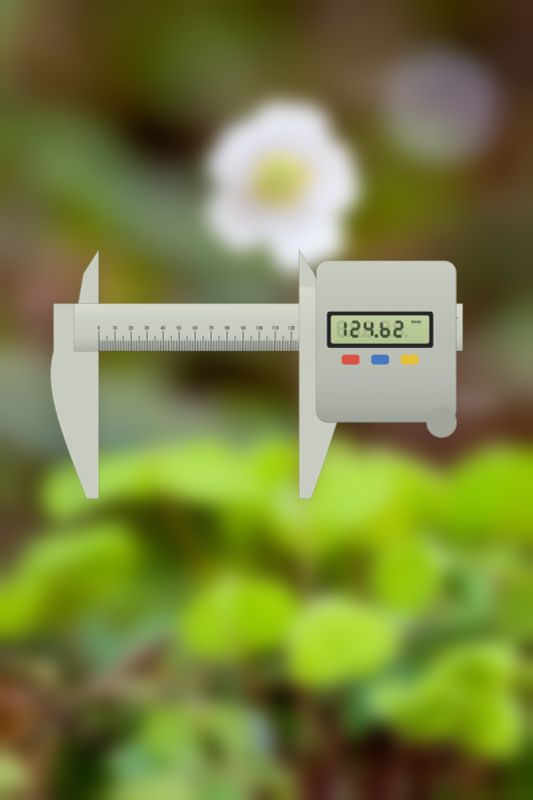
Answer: 124.62 mm
